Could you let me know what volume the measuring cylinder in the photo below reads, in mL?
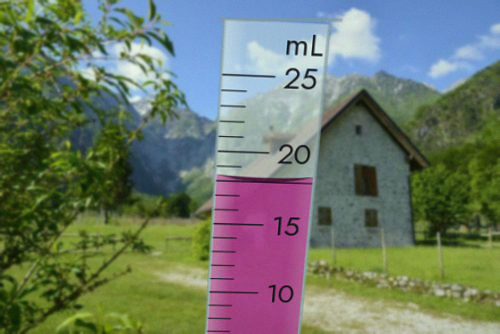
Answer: 18 mL
